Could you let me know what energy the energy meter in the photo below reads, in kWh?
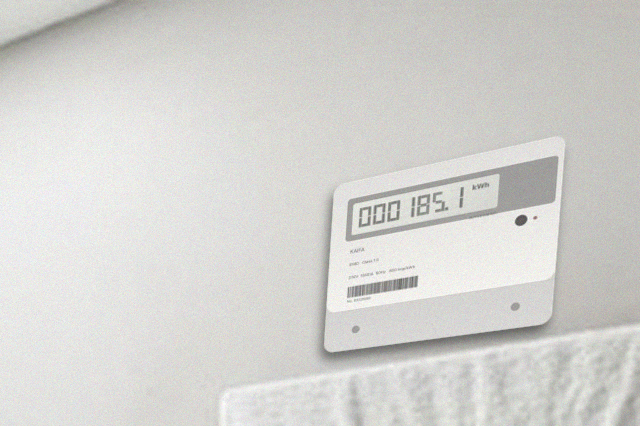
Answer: 185.1 kWh
